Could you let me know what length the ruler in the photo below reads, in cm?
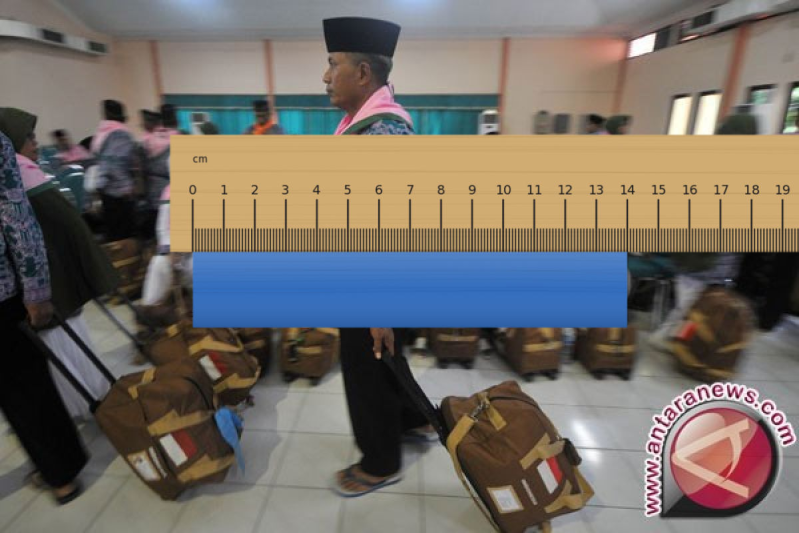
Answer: 14 cm
